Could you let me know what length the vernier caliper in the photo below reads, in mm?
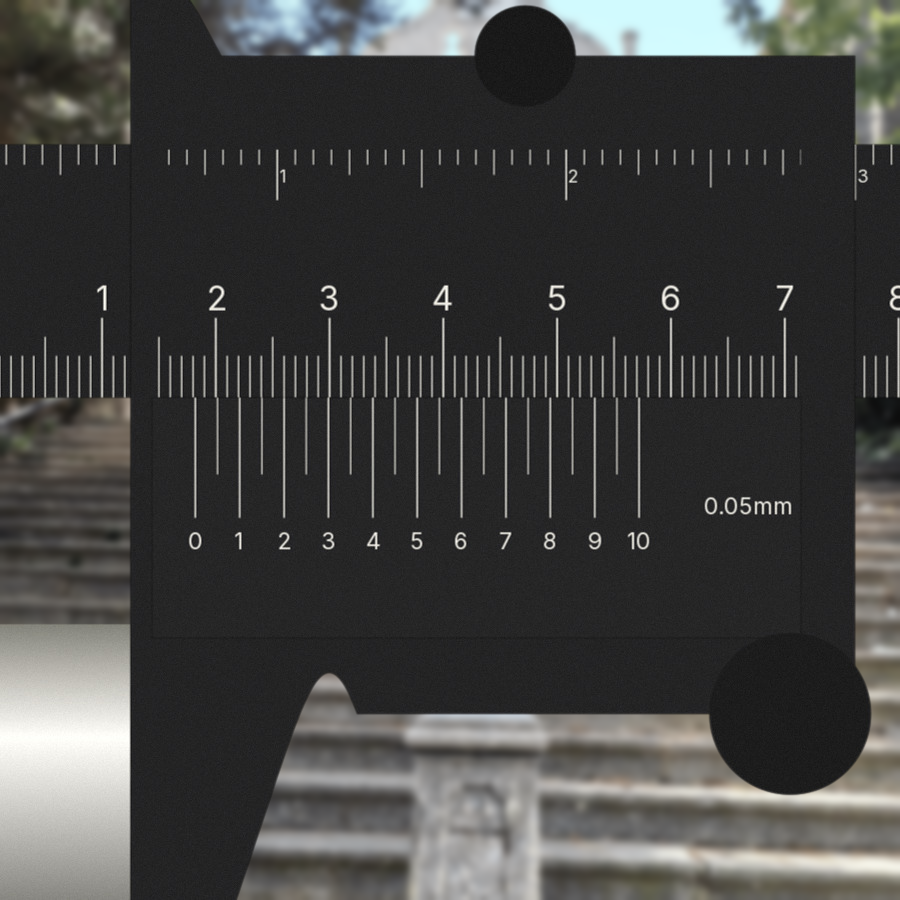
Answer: 18.2 mm
